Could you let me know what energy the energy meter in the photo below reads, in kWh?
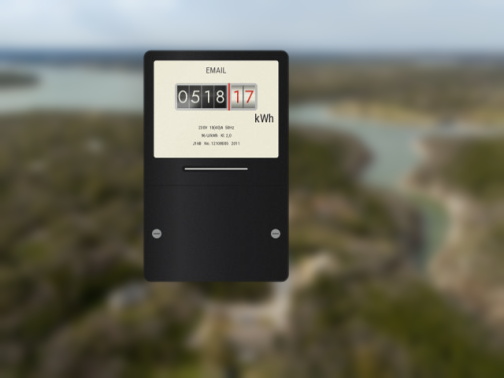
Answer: 518.17 kWh
